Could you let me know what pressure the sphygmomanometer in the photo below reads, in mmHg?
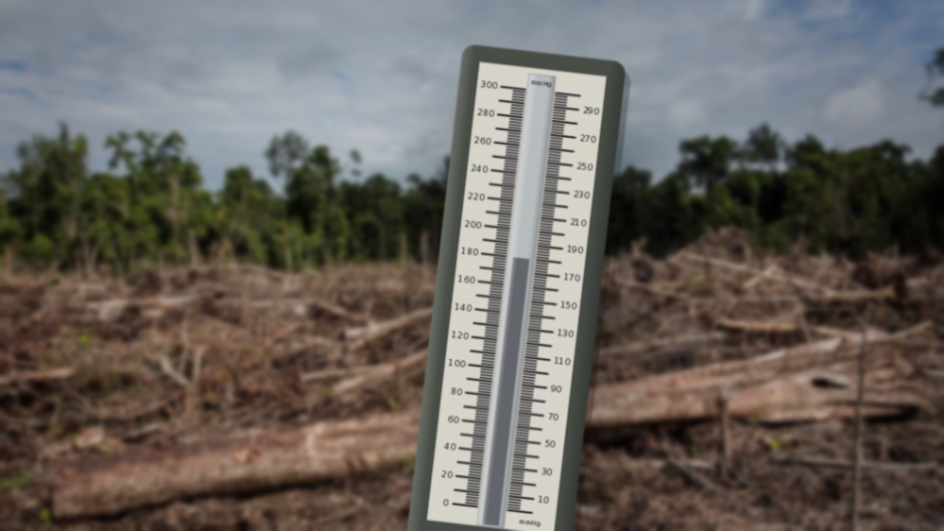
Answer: 180 mmHg
